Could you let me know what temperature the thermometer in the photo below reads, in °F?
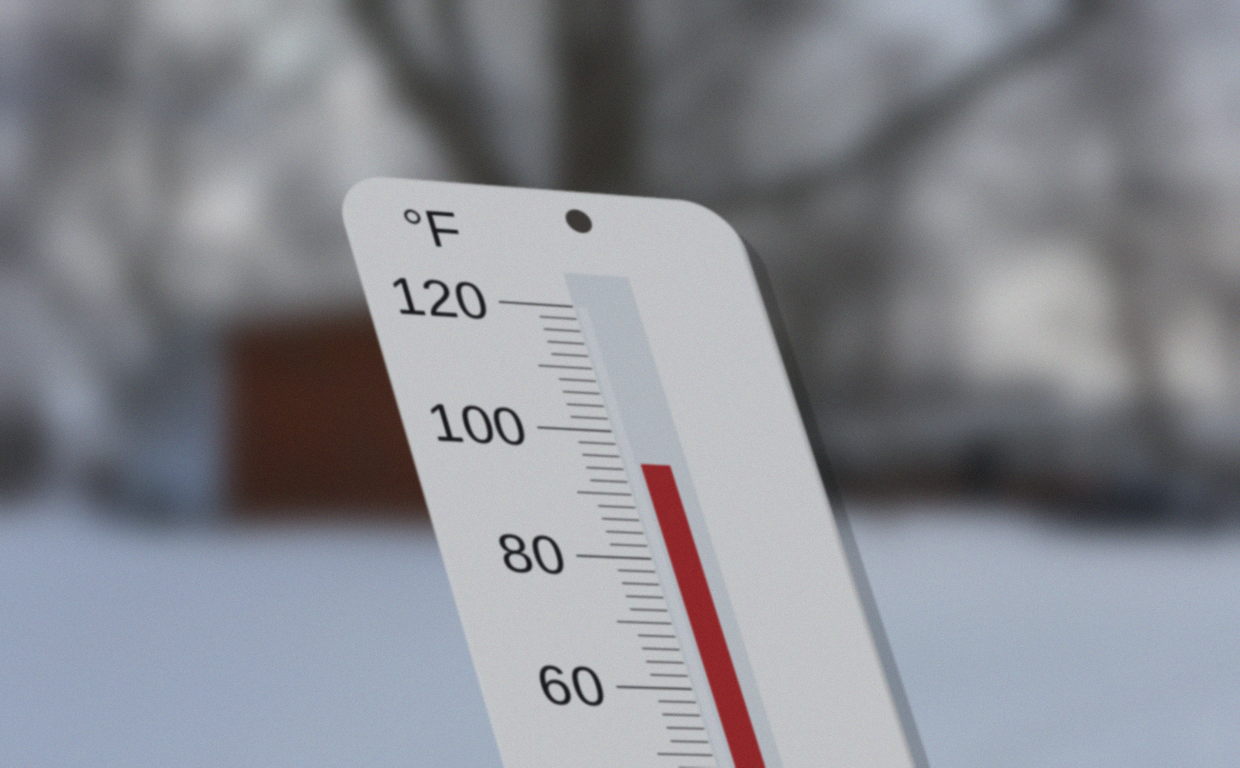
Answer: 95 °F
